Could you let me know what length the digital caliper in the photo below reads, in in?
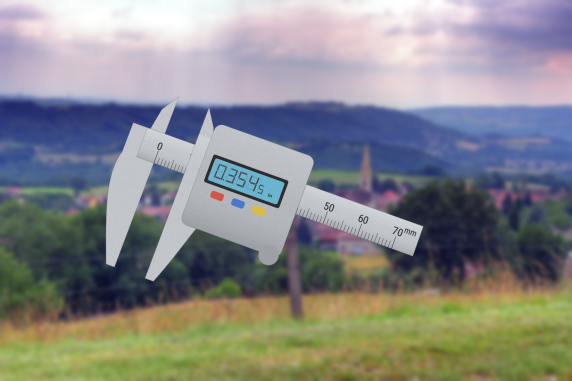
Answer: 0.3545 in
